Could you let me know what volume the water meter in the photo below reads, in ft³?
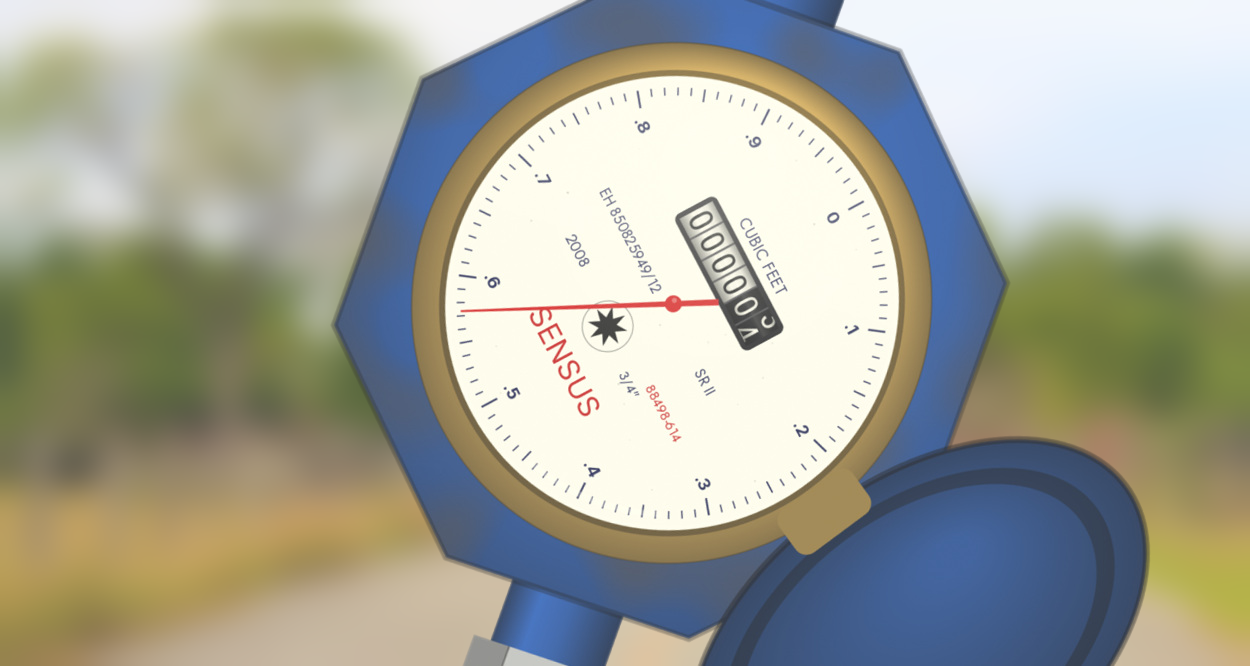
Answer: 3.57 ft³
